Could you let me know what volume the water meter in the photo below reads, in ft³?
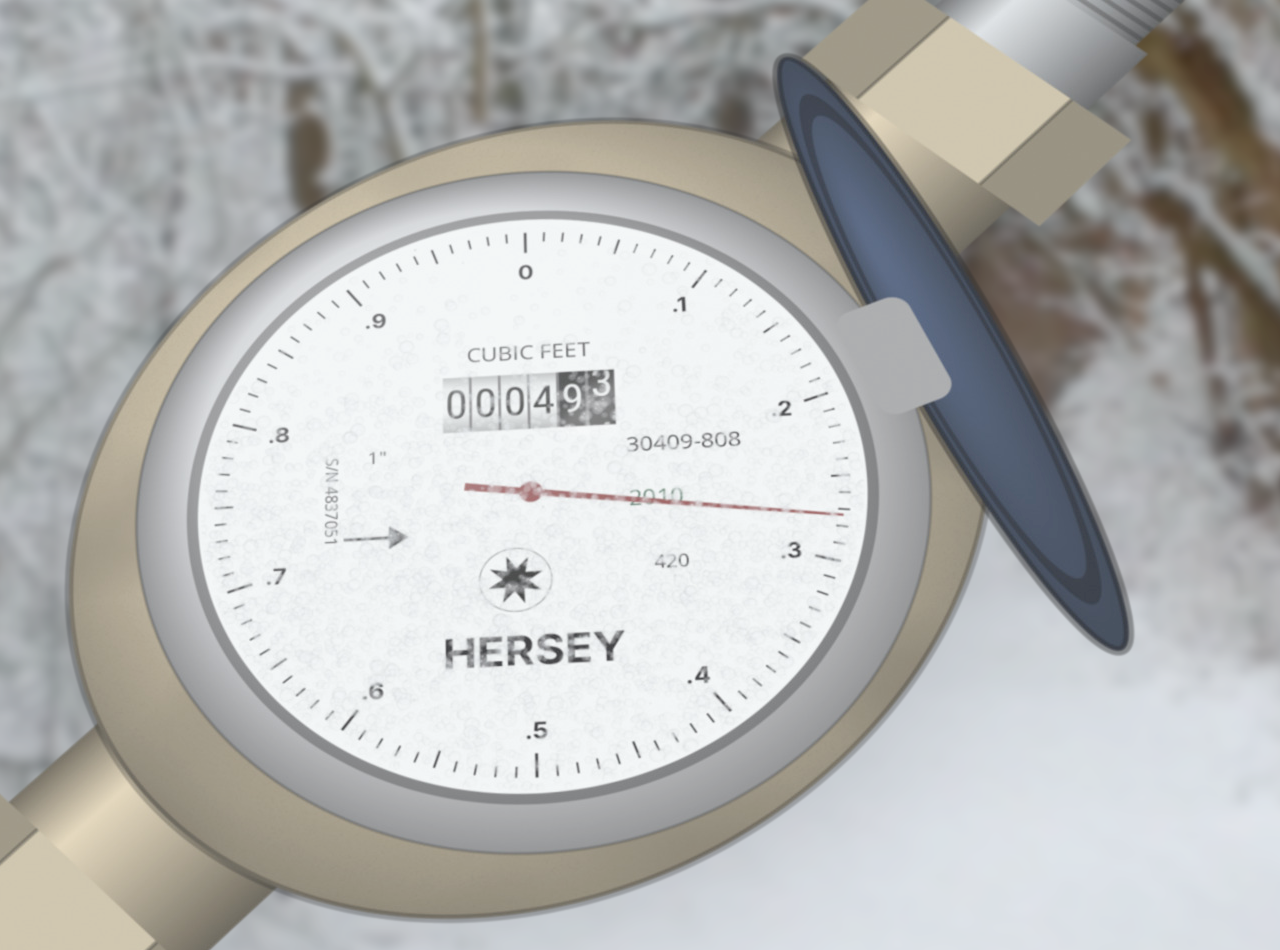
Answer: 493.27 ft³
